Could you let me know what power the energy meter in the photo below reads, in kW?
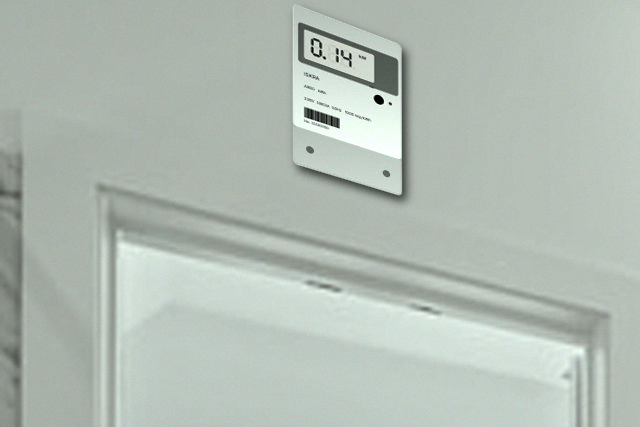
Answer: 0.14 kW
